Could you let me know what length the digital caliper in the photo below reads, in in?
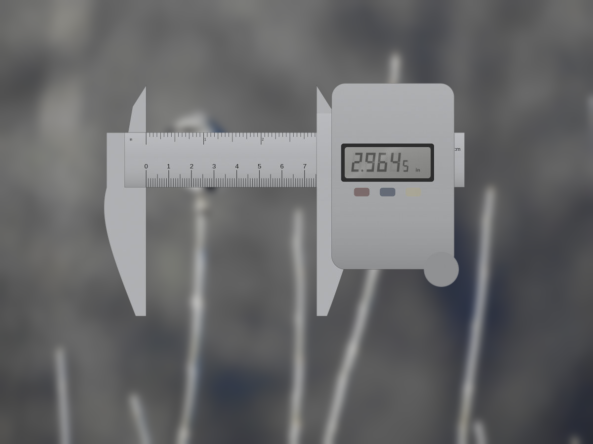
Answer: 2.9645 in
